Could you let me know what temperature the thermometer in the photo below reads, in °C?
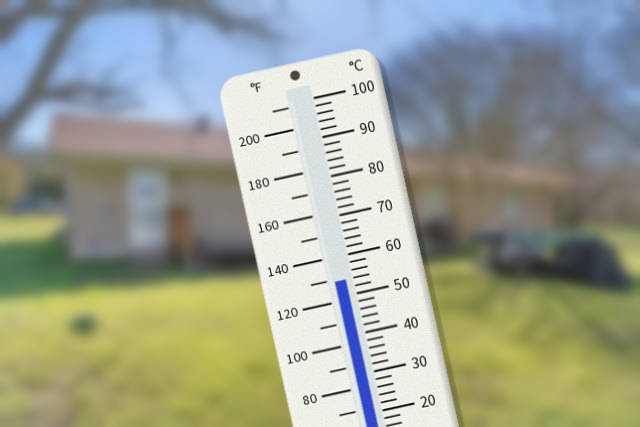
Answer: 54 °C
